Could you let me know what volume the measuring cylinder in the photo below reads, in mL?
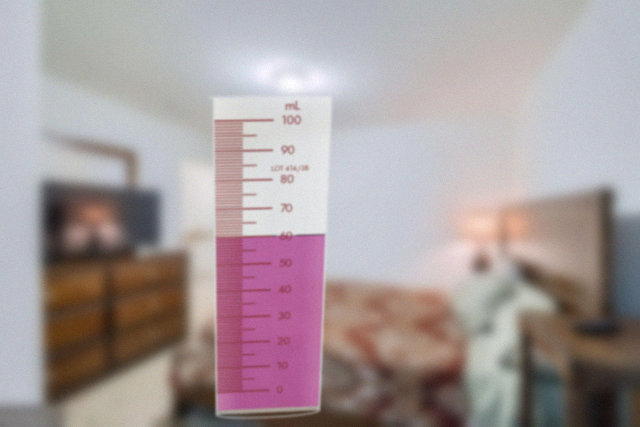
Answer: 60 mL
